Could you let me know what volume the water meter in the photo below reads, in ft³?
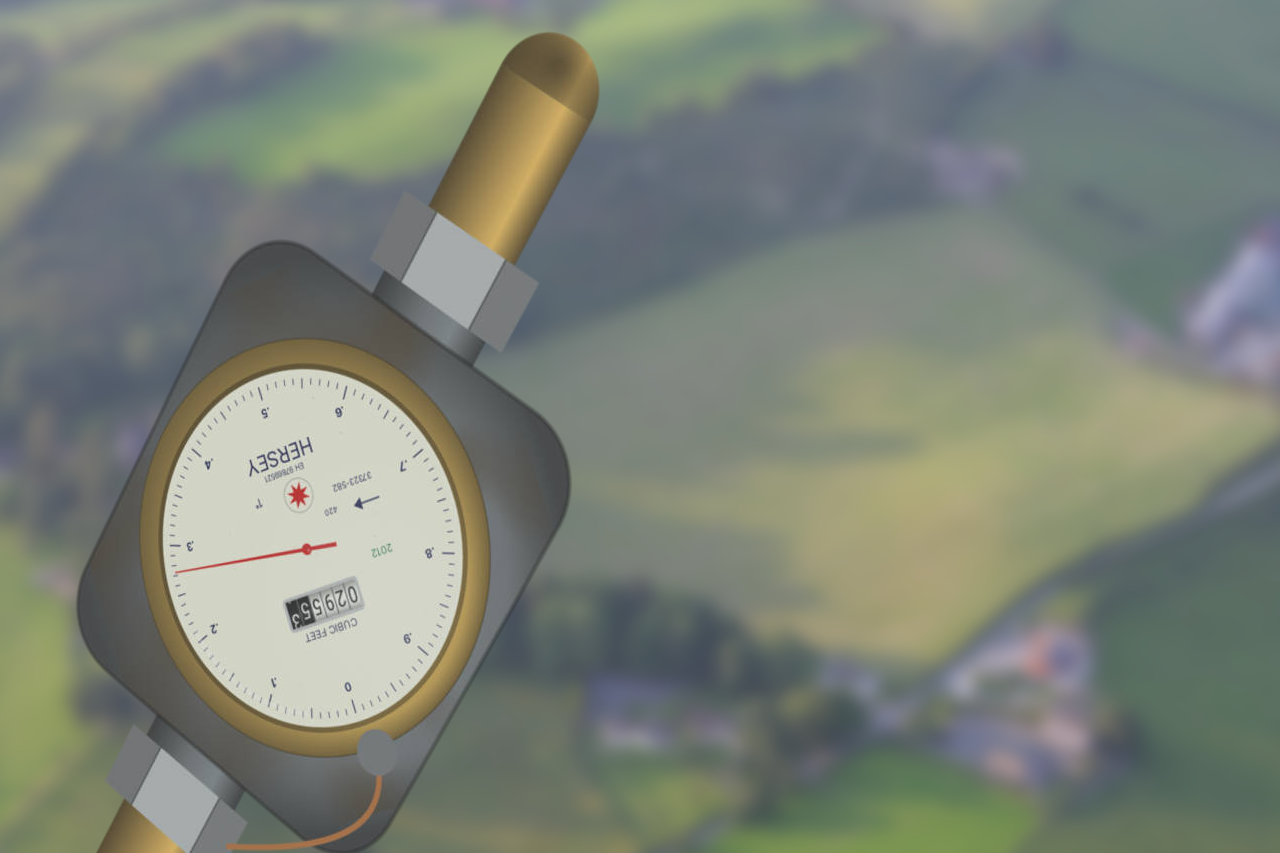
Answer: 29553.27 ft³
